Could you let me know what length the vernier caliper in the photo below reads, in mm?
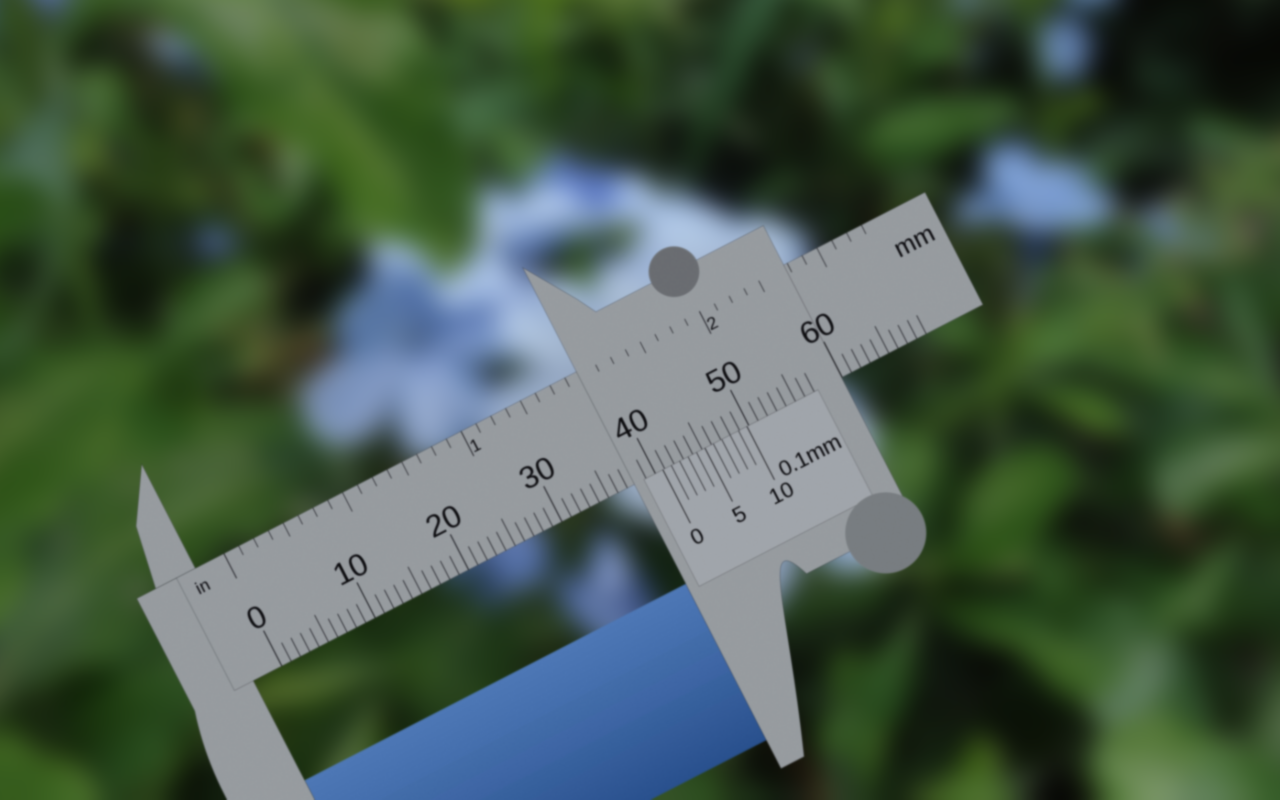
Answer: 40.8 mm
